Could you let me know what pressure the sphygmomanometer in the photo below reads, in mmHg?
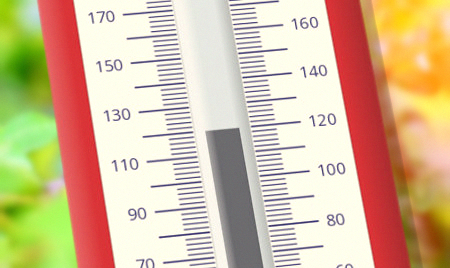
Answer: 120 mmHg
